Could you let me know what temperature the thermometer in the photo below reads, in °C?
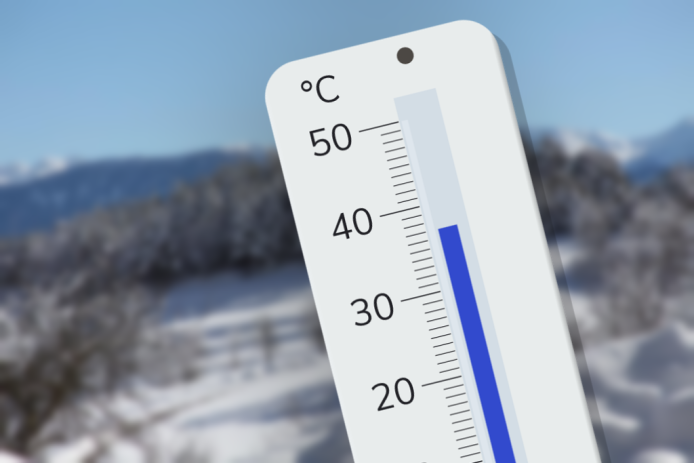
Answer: 37 °C
